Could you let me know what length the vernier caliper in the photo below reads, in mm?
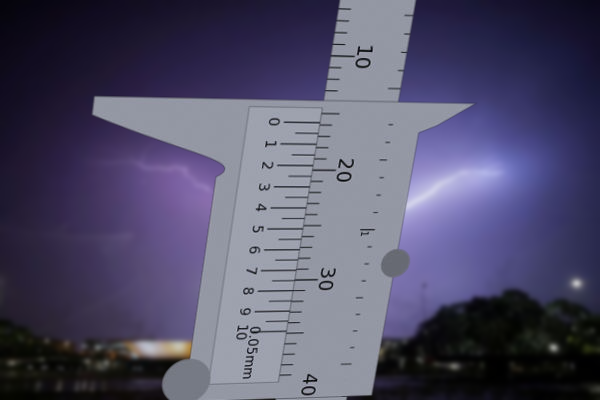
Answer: 15.8 mm
